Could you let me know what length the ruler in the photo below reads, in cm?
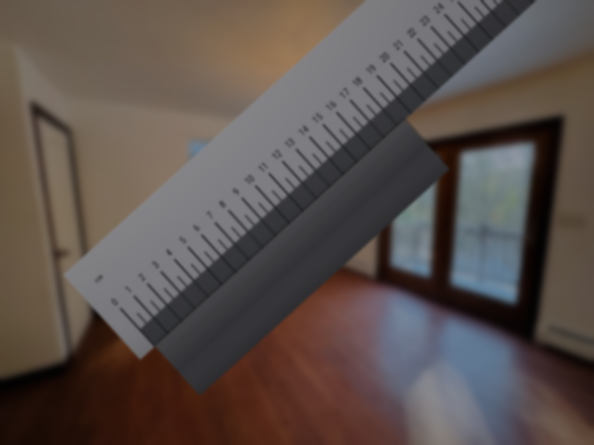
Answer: 18.5 cm
